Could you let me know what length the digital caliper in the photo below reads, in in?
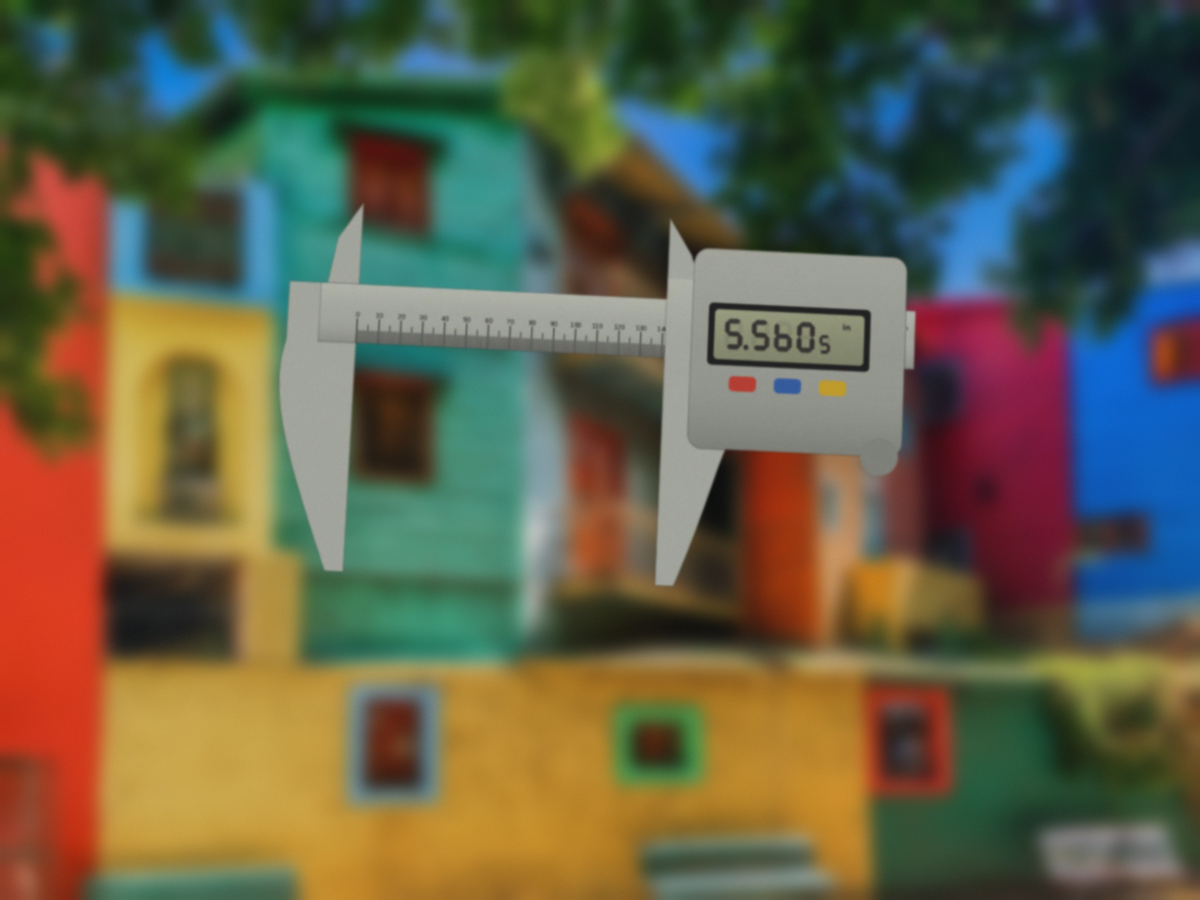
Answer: 5.5605 in
